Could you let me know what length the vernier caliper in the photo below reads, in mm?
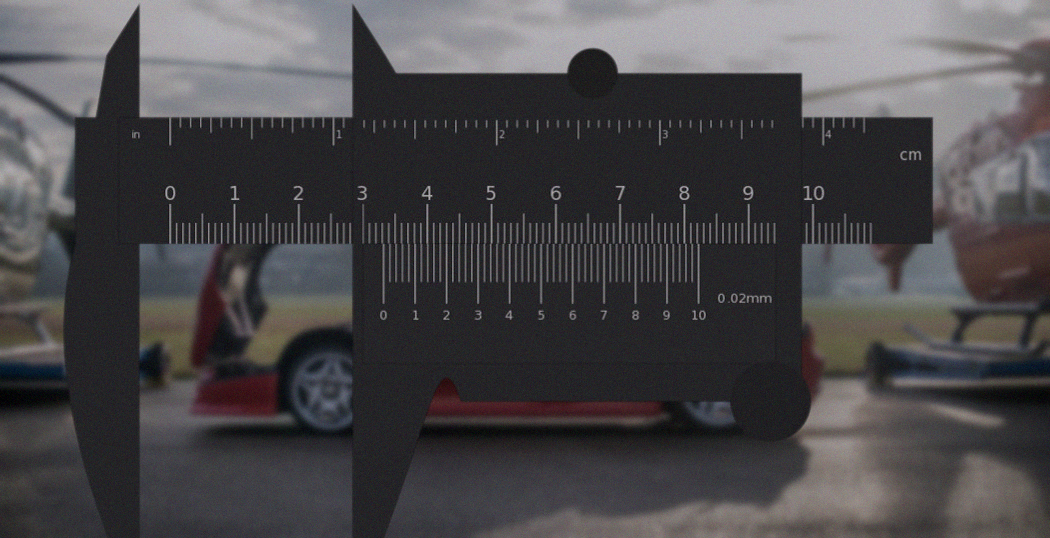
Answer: 33.2 mm
